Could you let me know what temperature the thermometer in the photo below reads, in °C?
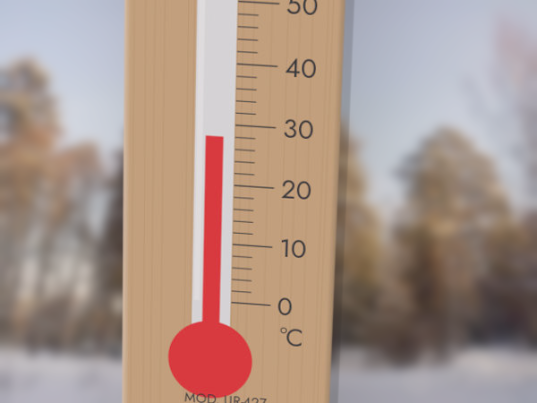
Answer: 28 °C
